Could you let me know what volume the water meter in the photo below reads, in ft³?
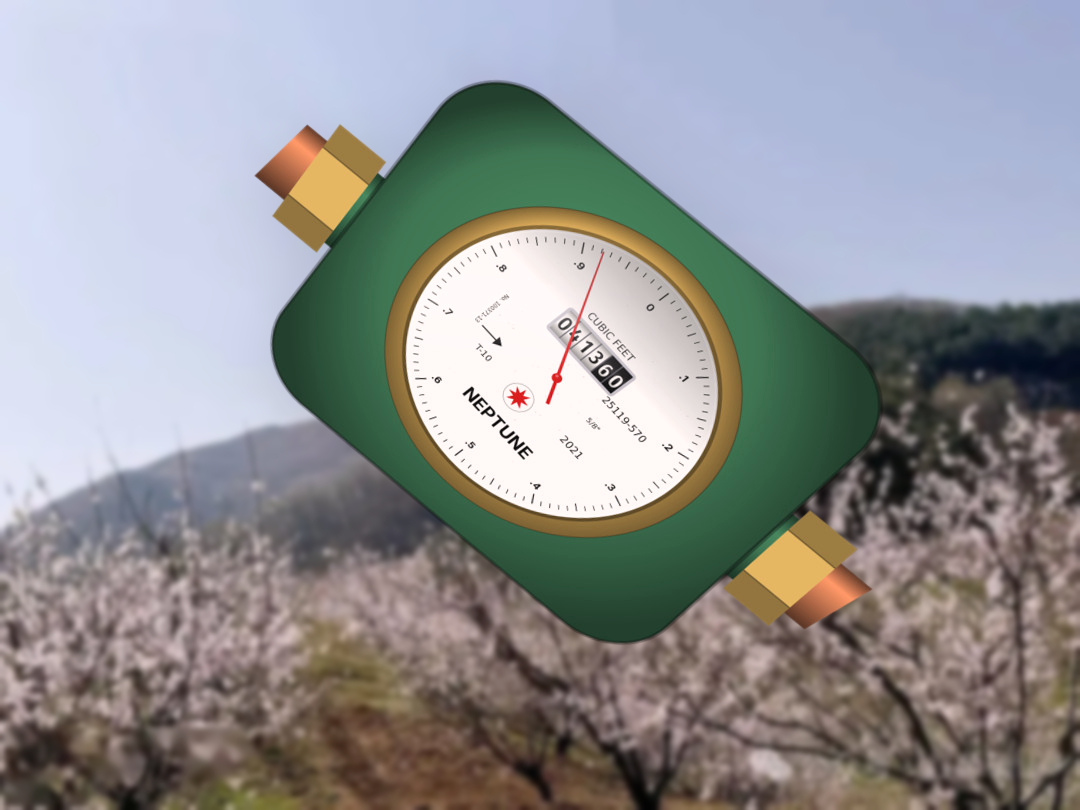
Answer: 41359.92 ft³
